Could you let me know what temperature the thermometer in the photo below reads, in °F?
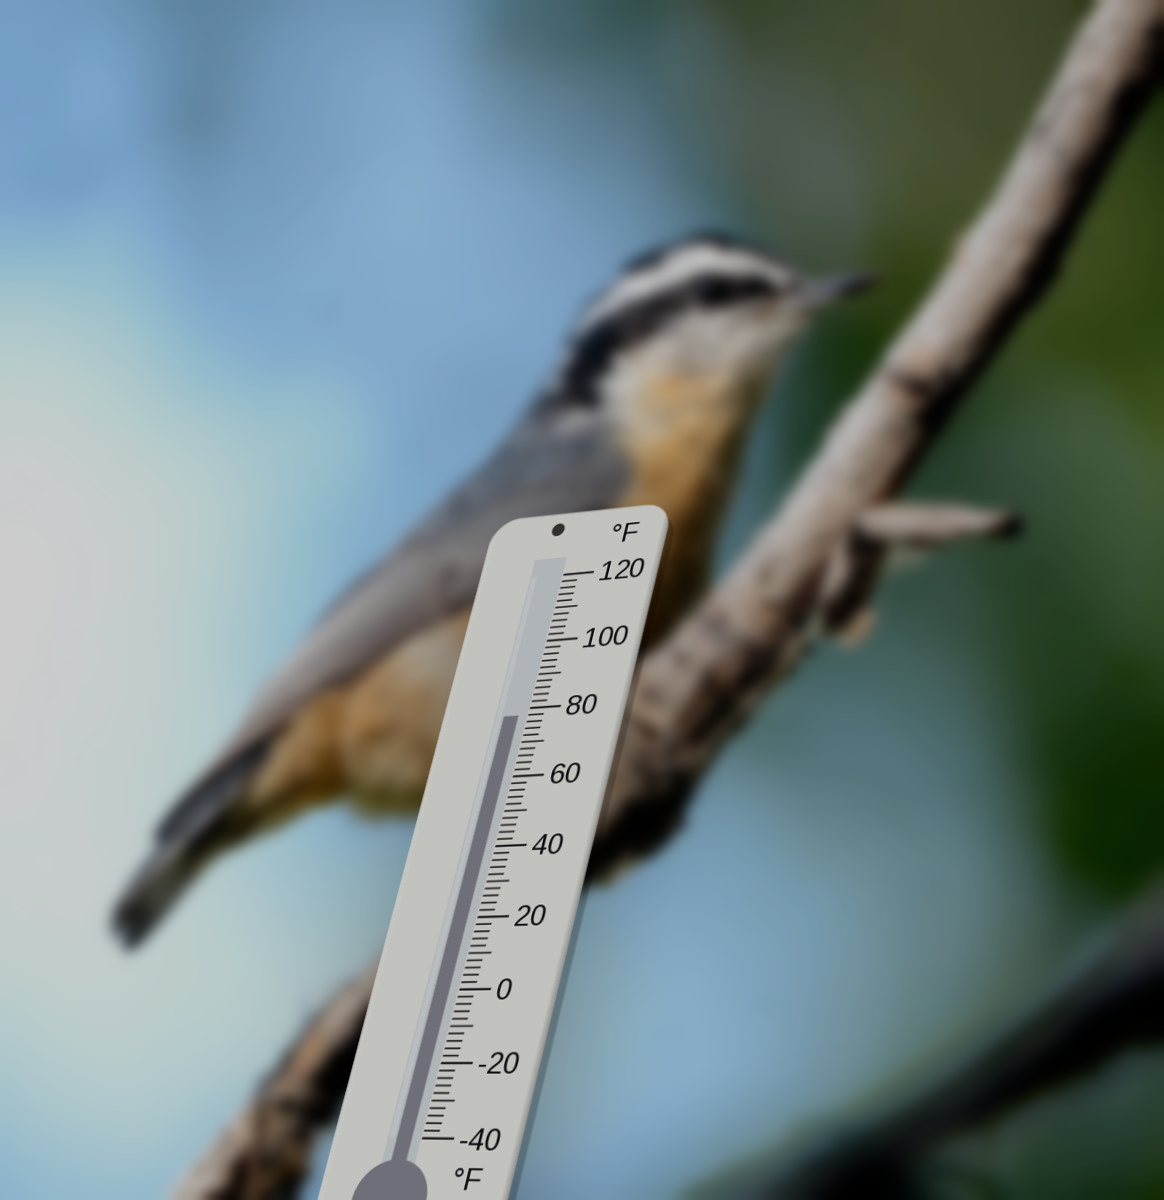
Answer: 78 °F
